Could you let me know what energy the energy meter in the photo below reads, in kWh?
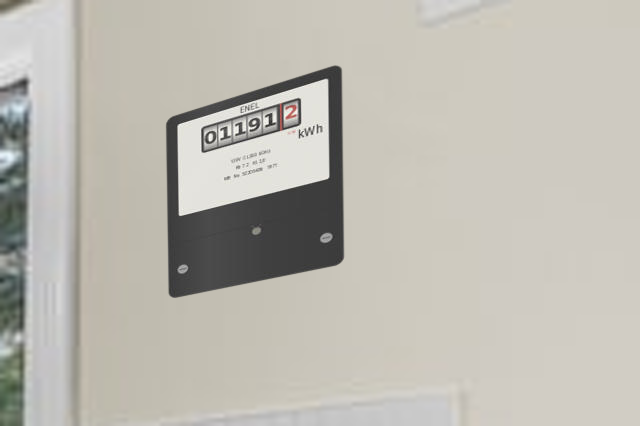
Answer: 1191.2 kWh
